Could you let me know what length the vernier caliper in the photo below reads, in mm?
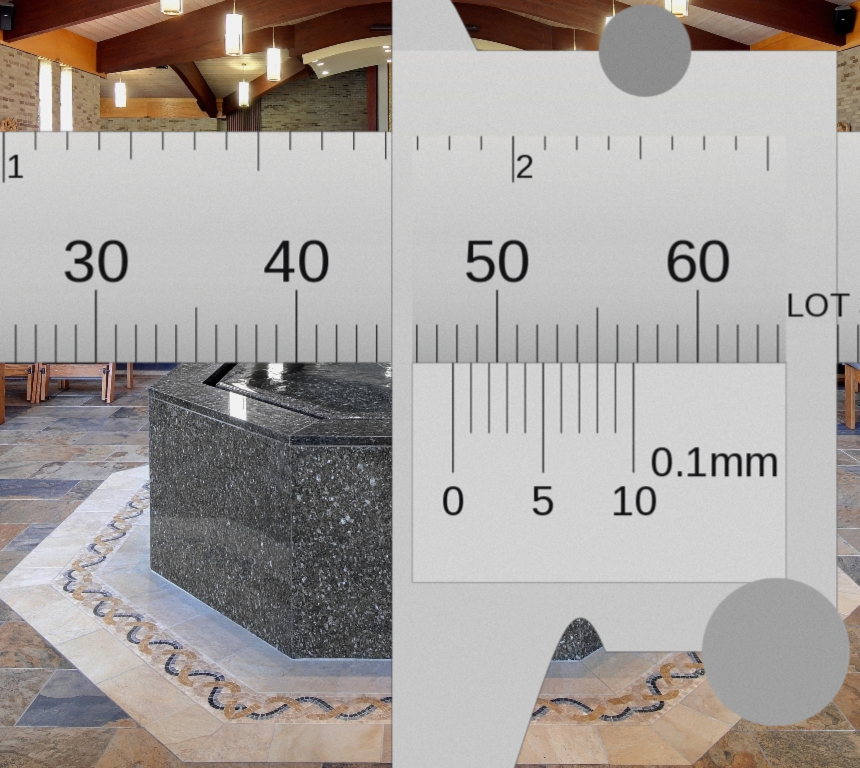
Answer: 47.8 mm
